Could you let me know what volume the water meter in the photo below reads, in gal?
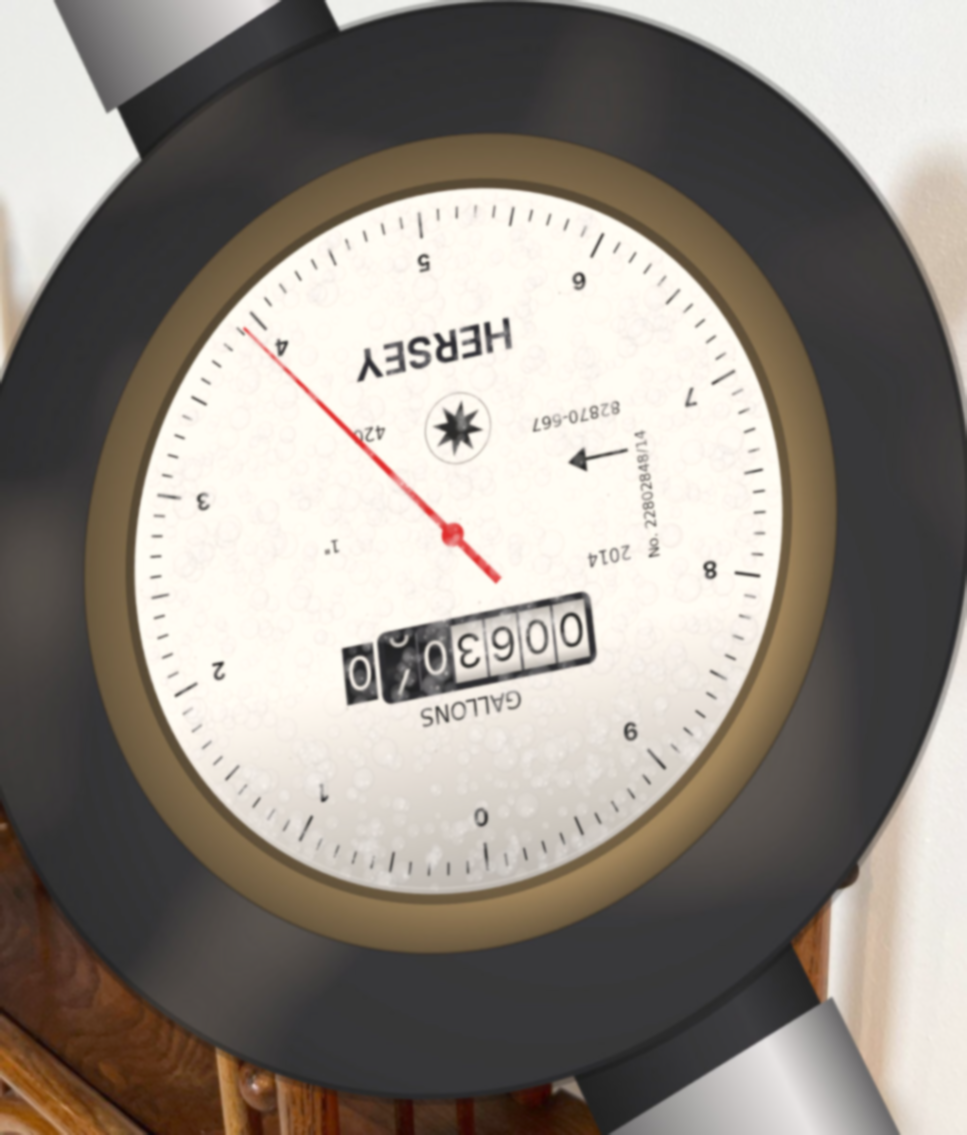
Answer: 63073.9 gal
